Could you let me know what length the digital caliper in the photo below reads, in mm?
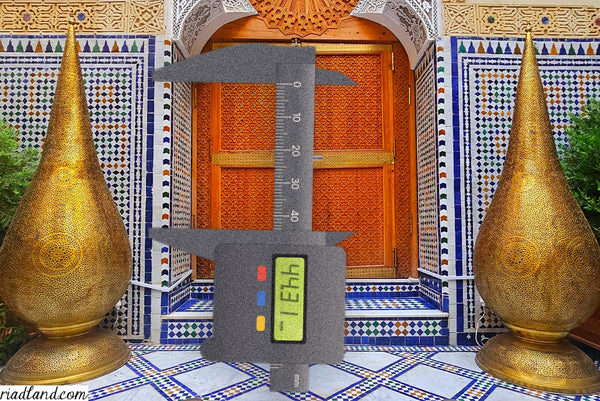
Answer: 44.31 mm
